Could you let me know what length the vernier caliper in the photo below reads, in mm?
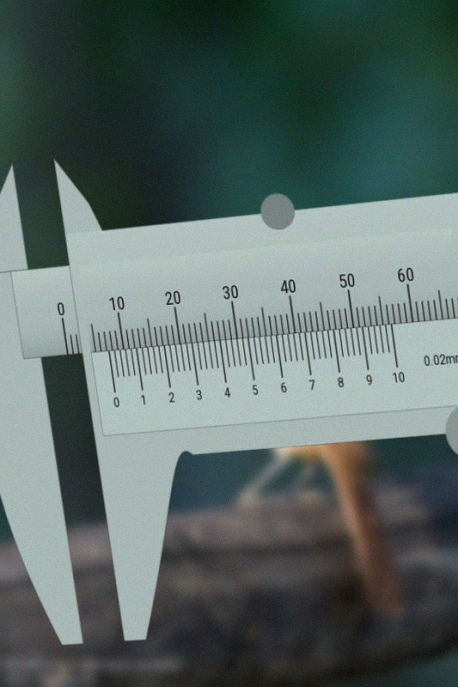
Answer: 7.4 mm
